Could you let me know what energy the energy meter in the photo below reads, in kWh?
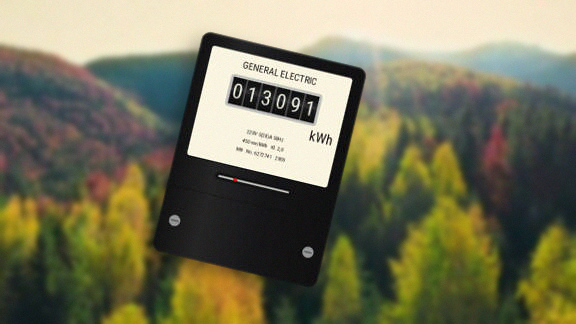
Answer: 13091 kWh
